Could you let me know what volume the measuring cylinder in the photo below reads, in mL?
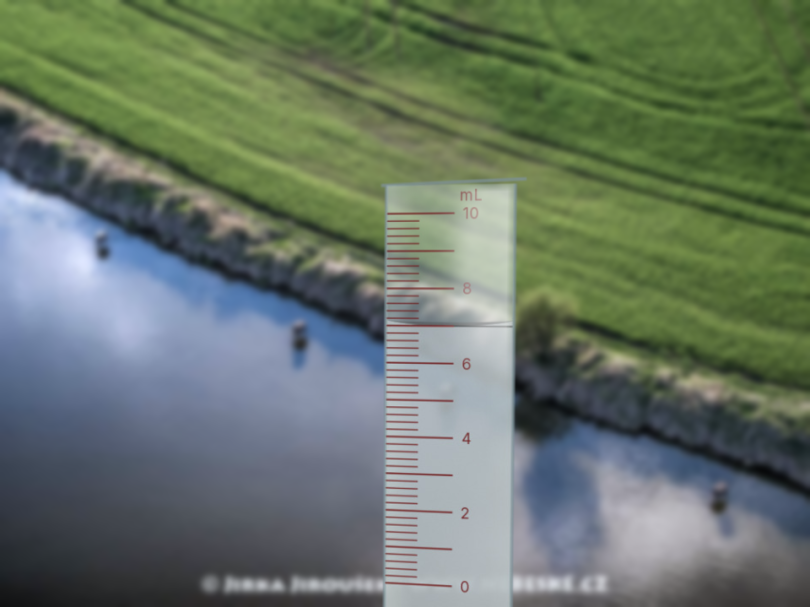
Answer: 7 mL
